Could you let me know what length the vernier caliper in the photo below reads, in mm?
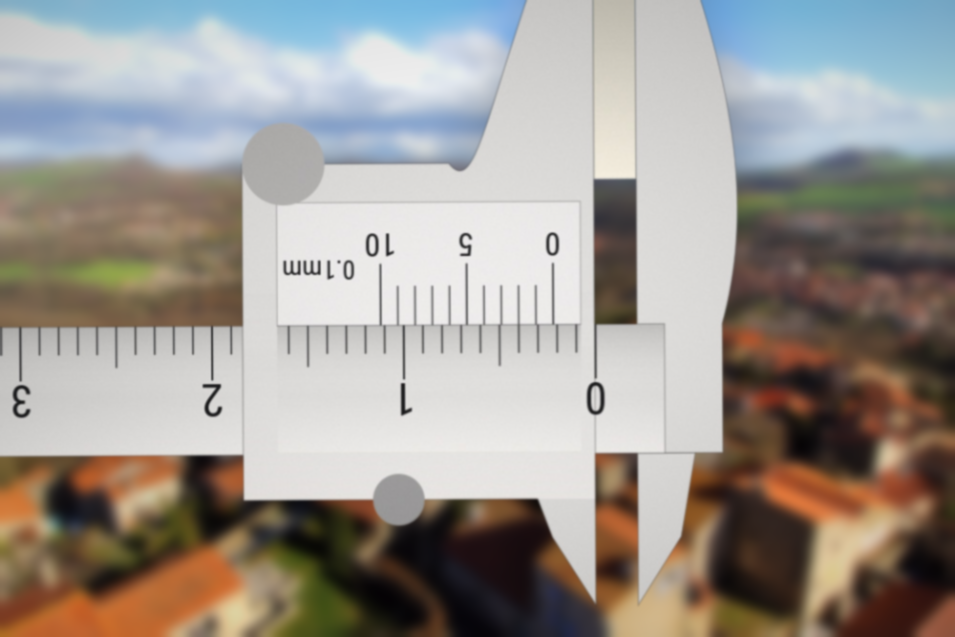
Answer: 2.2 mm
